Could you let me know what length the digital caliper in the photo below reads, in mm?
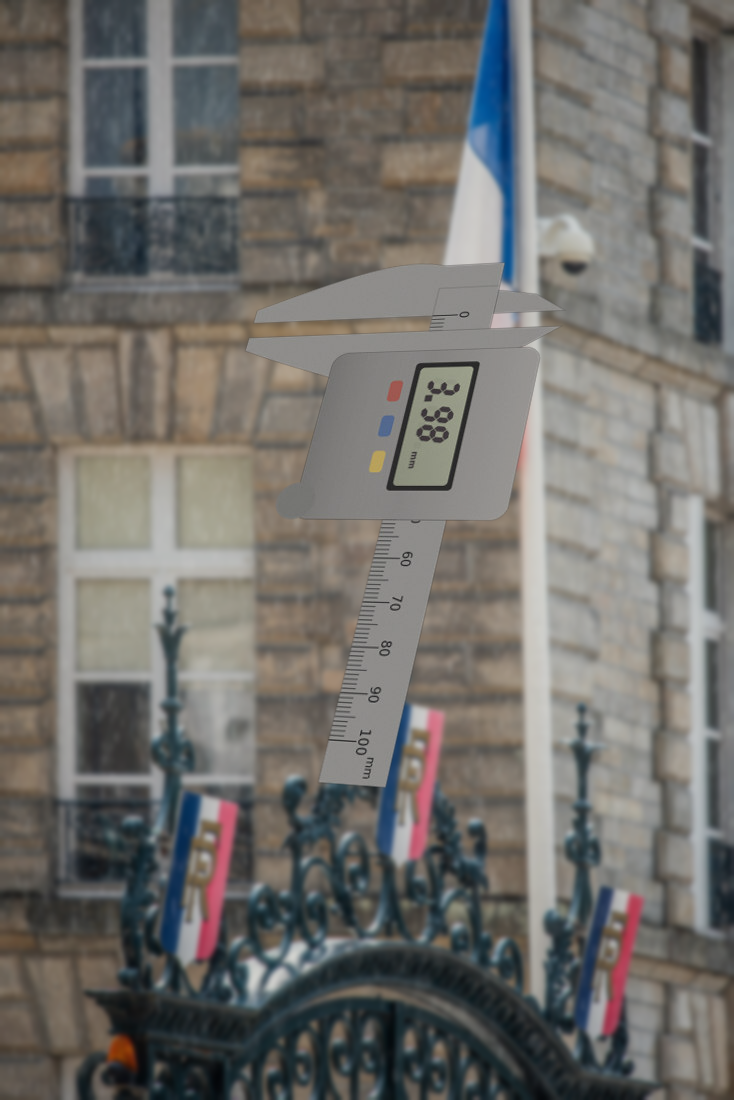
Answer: 3.98 mm
